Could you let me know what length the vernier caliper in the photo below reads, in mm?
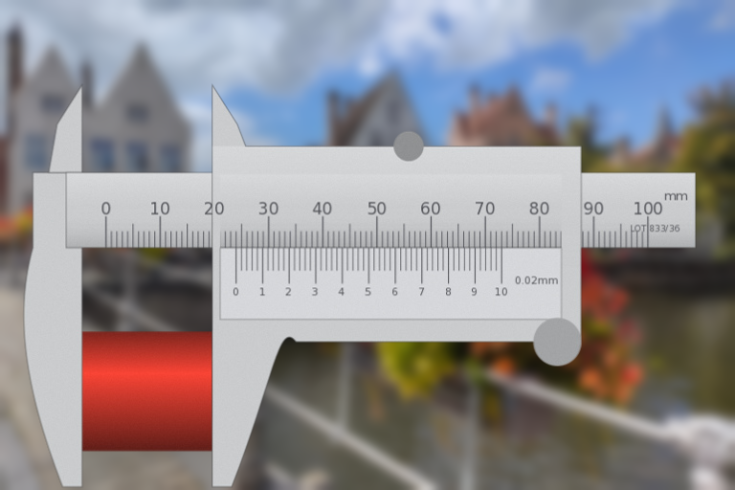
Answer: 24.0 mm
